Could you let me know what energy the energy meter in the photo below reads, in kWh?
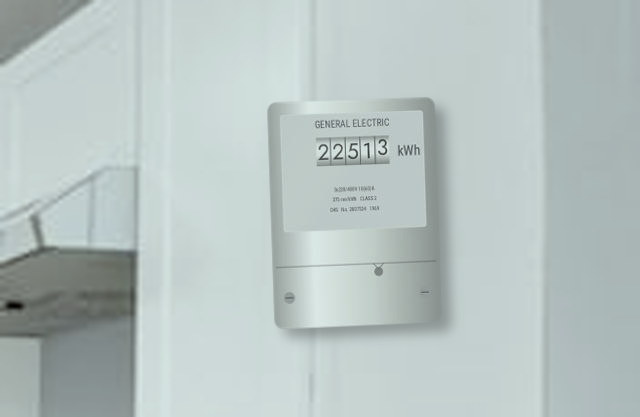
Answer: 22513 kWh
